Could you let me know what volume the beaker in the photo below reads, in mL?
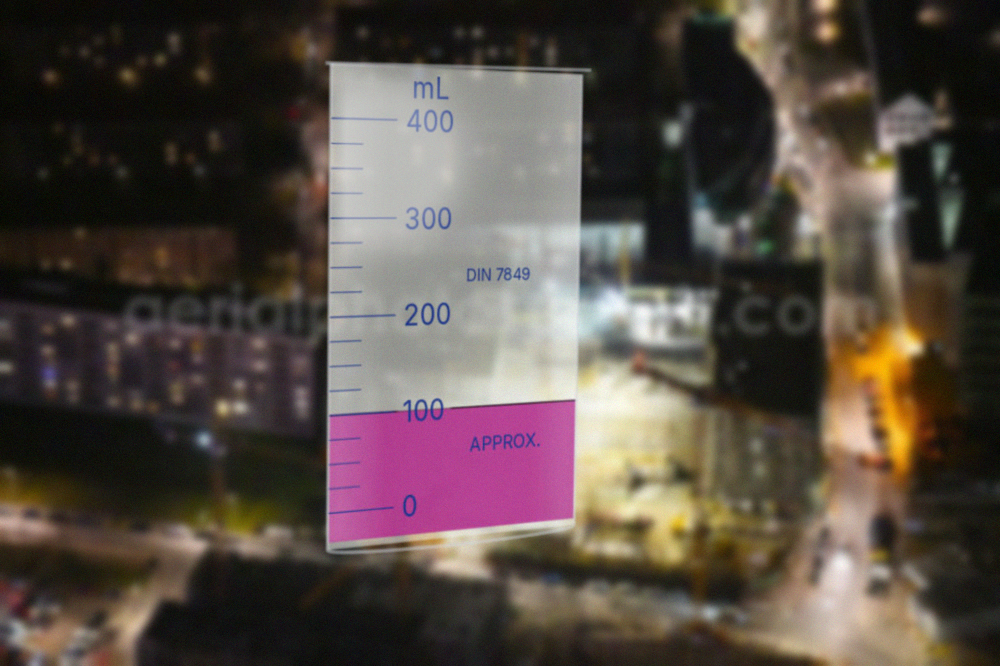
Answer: 100 mL
